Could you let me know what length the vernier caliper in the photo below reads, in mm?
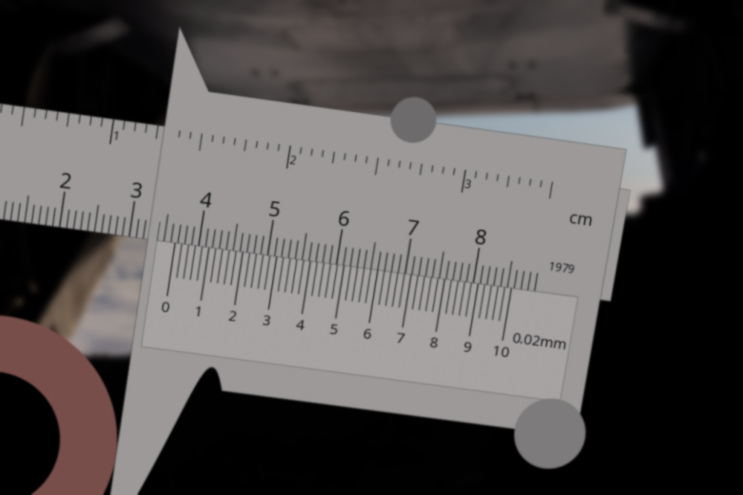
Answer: 36.6 mm
